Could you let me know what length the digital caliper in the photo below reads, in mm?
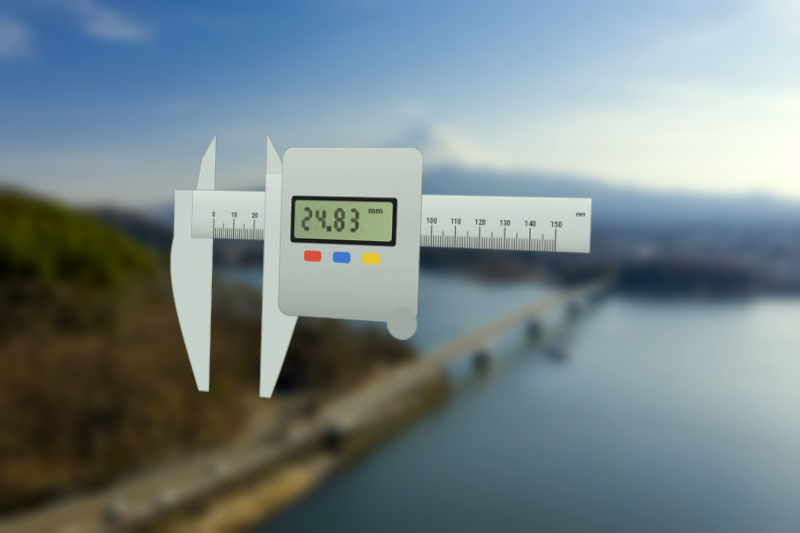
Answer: 24.83 mm
